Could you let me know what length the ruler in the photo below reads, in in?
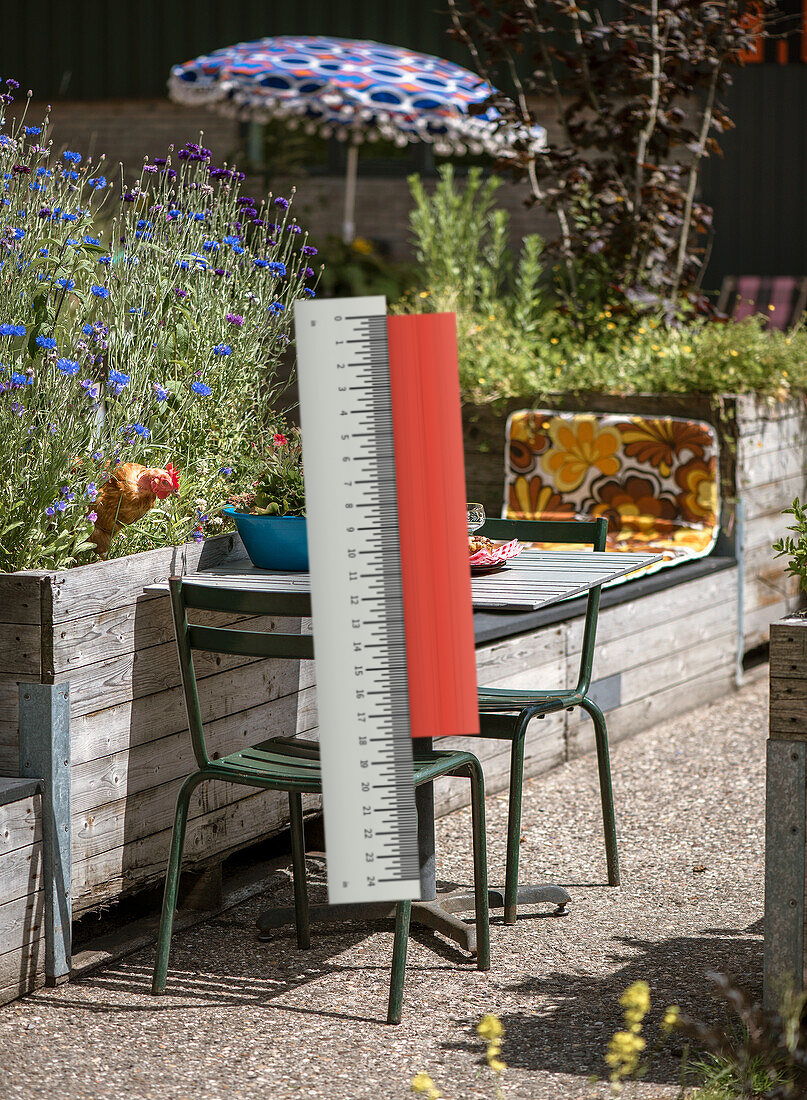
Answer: 18 in
